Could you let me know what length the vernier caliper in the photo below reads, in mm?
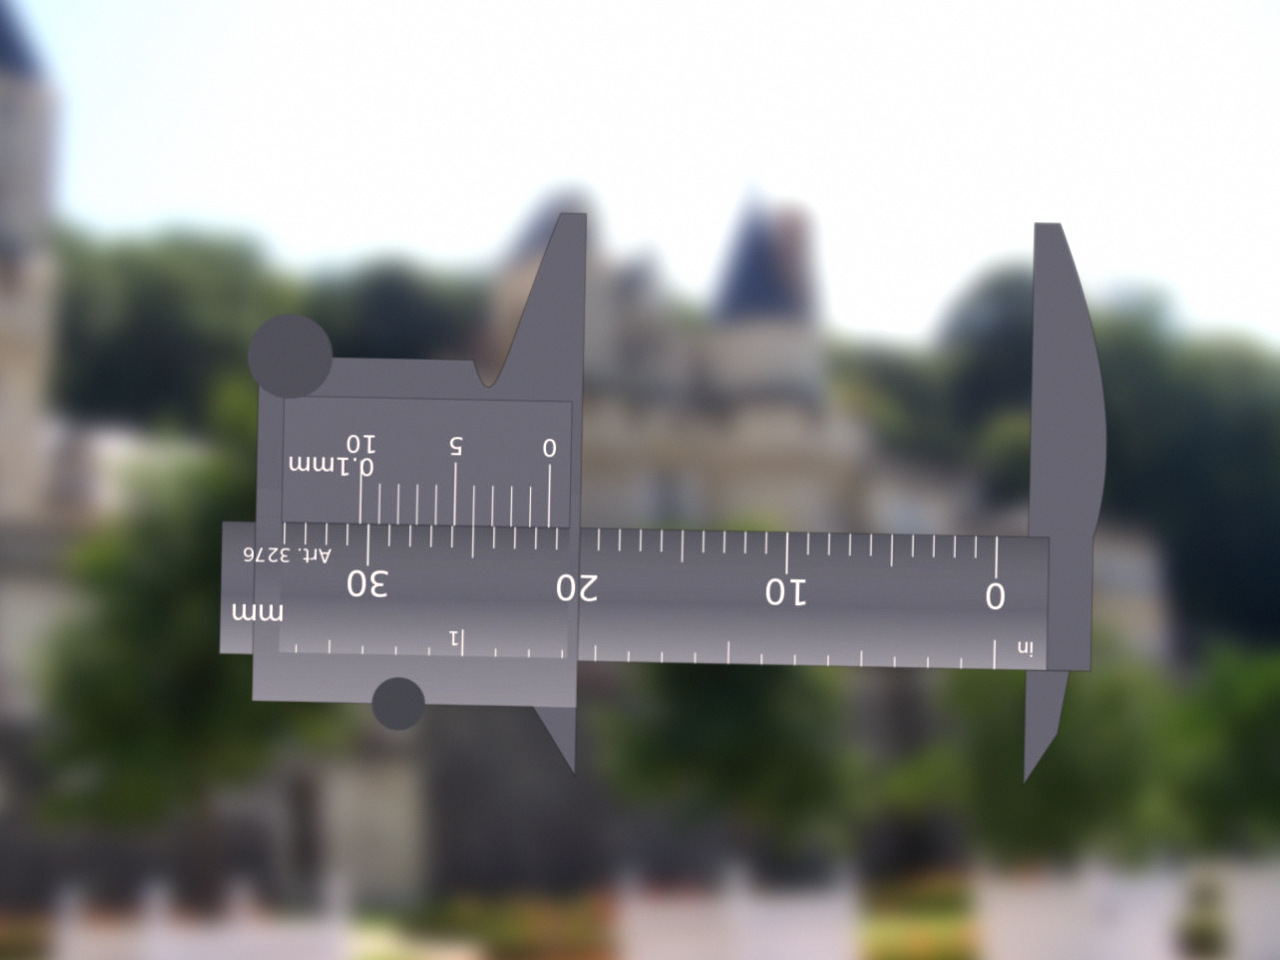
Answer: 21.4 mm
